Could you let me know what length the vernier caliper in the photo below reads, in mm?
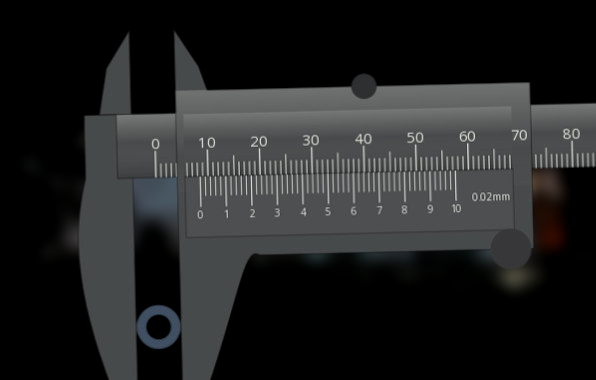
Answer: 8.5 mm
